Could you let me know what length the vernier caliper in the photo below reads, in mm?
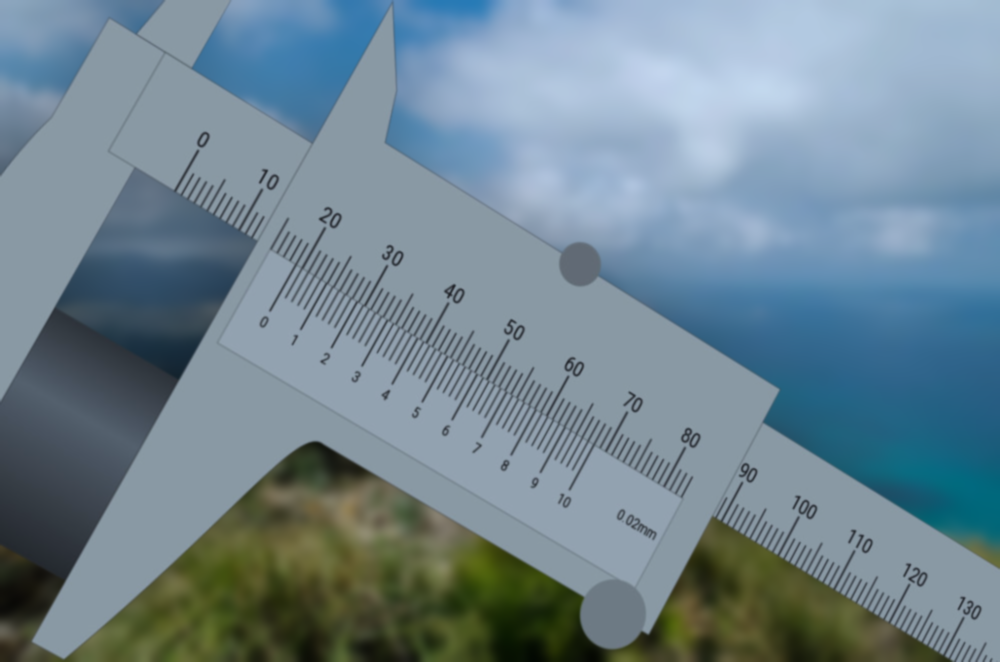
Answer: 19.0 mm
